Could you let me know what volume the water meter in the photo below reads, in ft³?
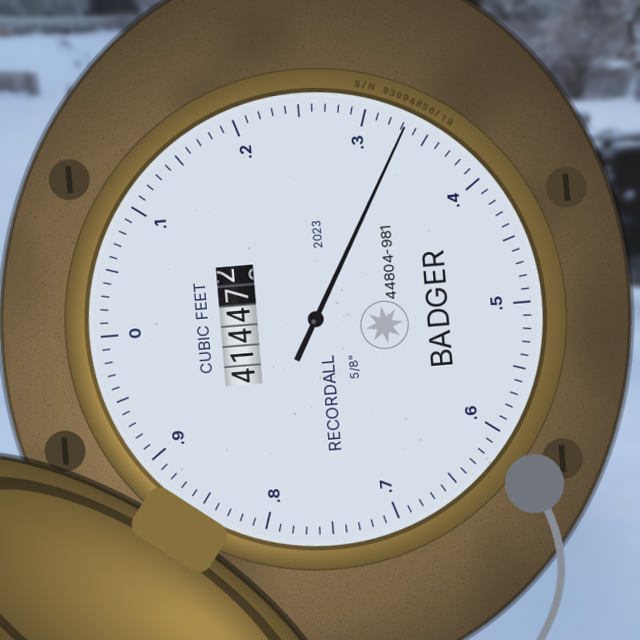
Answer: 414472.33 ft³
